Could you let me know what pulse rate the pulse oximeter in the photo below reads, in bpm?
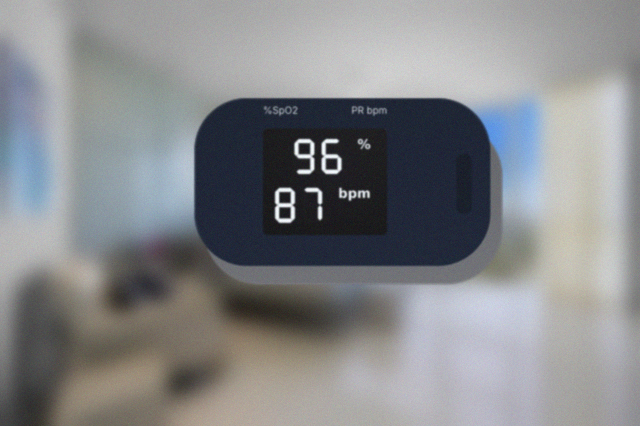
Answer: 87 bpm
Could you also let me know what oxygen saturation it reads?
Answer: 96 %
